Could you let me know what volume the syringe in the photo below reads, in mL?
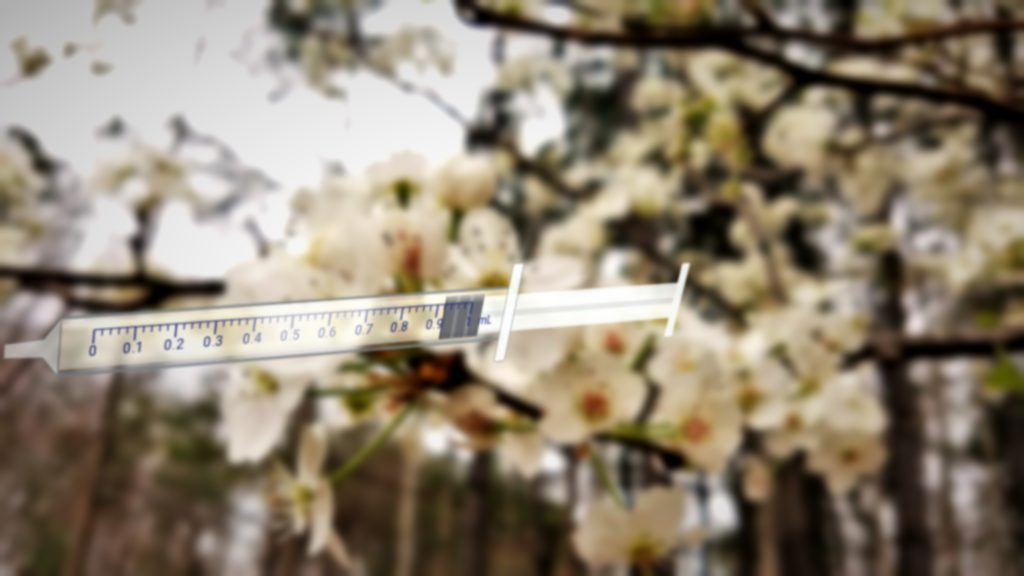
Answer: 0.92 mL
